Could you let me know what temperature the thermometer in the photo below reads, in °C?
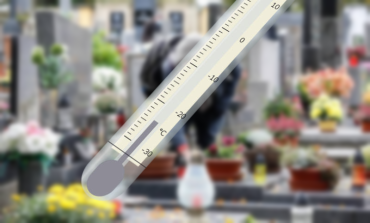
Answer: -24 °C
